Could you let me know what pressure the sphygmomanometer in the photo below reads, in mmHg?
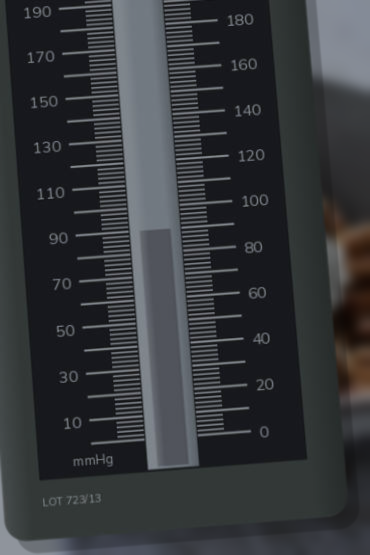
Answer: 90 mmHg
